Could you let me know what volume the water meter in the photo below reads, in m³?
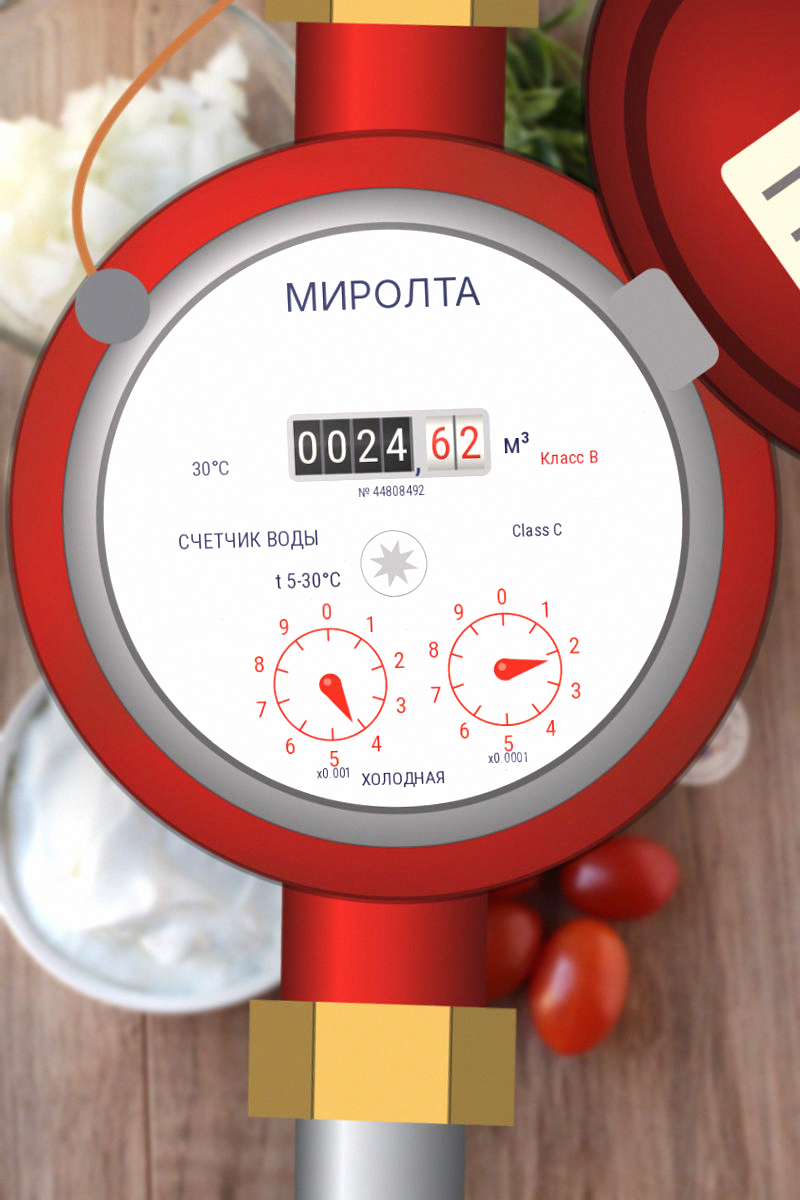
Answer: 24.6242 m³
